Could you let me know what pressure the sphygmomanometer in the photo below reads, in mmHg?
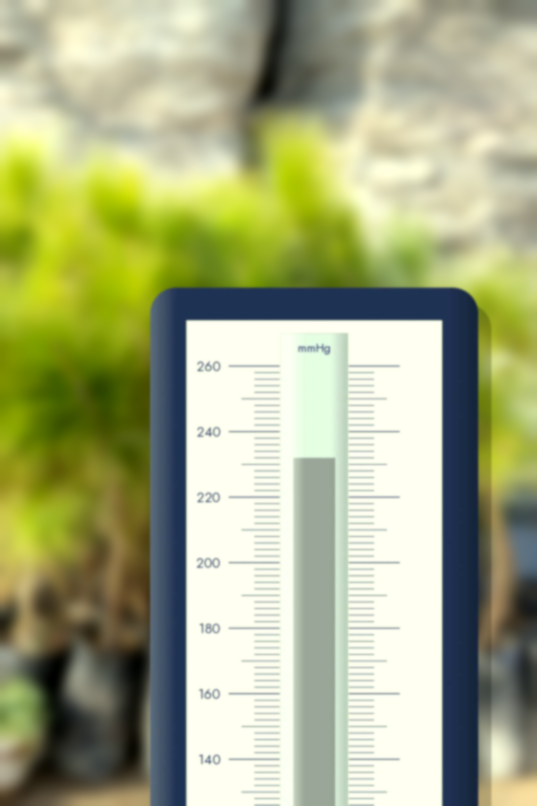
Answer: 232 mmHg
